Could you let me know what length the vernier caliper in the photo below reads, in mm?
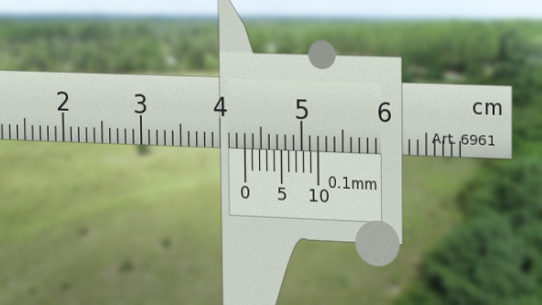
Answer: 43.0 mm
